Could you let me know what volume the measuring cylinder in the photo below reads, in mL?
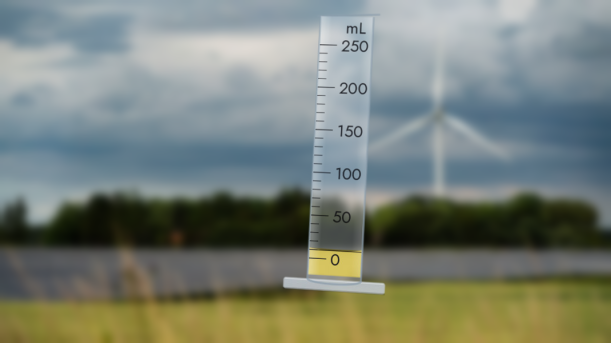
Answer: 10 mL
